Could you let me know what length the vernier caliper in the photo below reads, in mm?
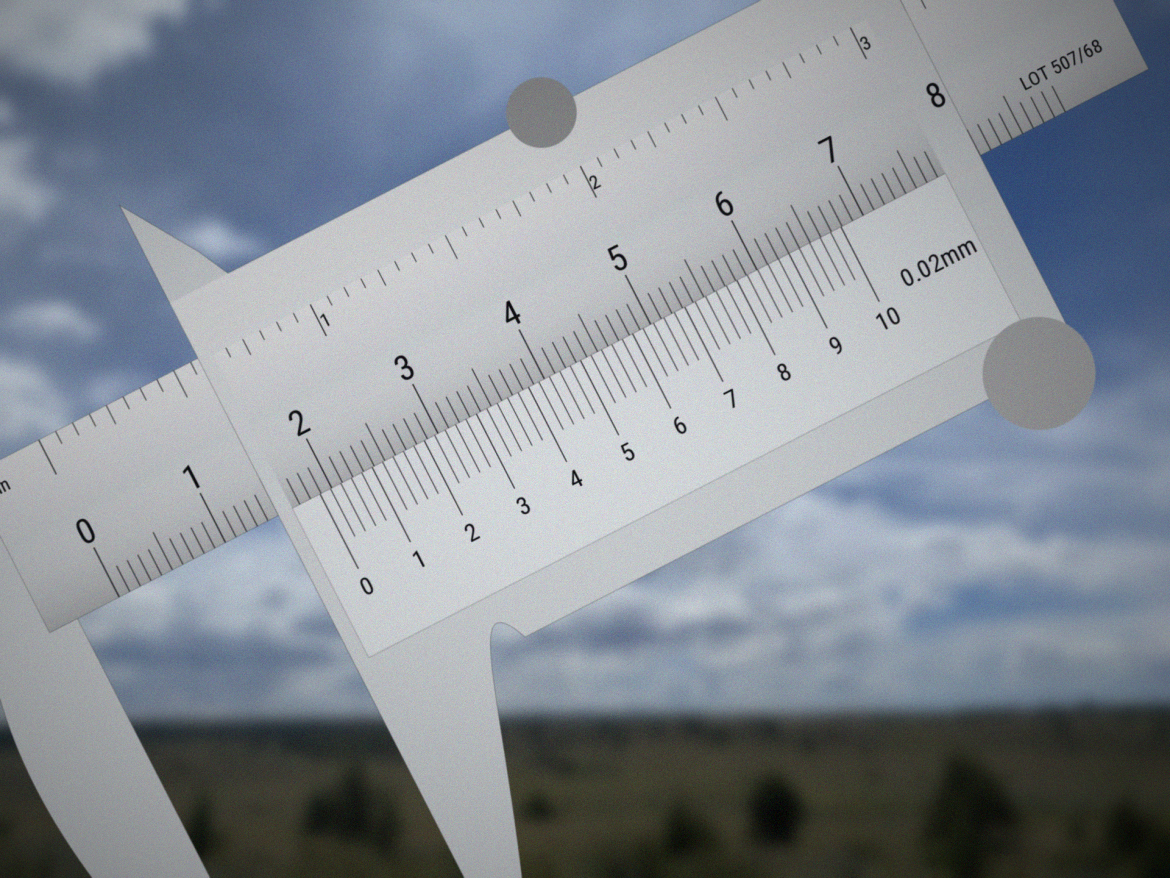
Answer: 18.9 mm
